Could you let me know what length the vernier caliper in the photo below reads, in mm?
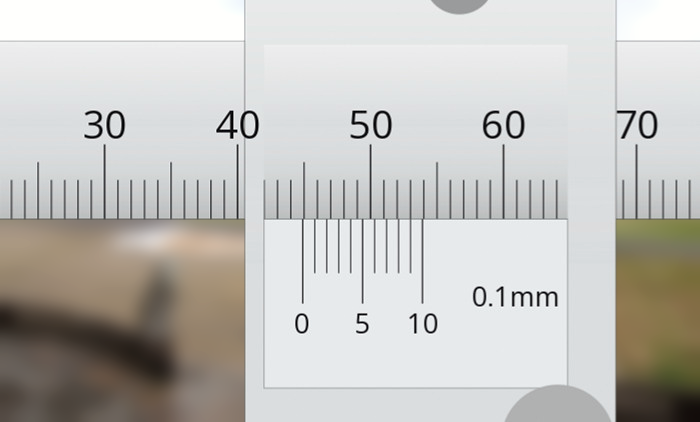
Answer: 44.9 mm
